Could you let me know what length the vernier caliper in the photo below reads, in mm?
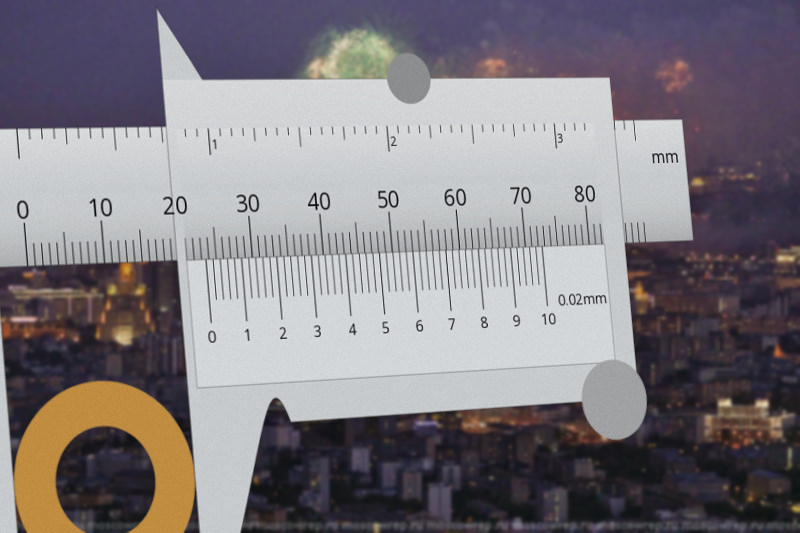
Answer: 23.6 mm
